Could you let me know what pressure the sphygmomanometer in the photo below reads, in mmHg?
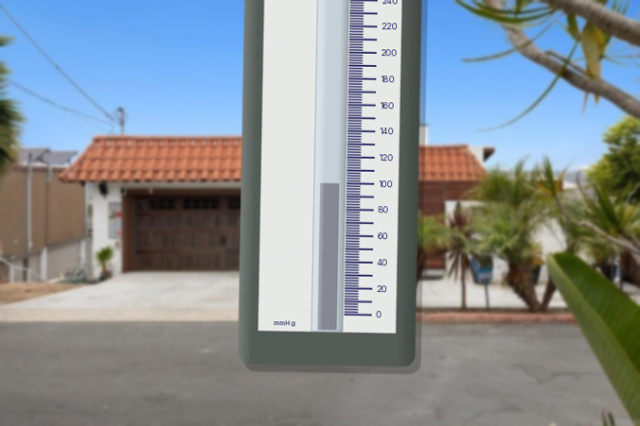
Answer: 100 mmHg
